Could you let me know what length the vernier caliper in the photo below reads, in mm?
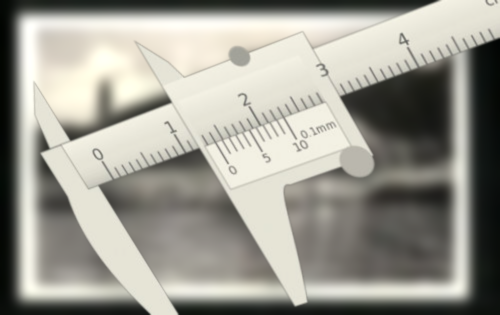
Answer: 14.0 mm
